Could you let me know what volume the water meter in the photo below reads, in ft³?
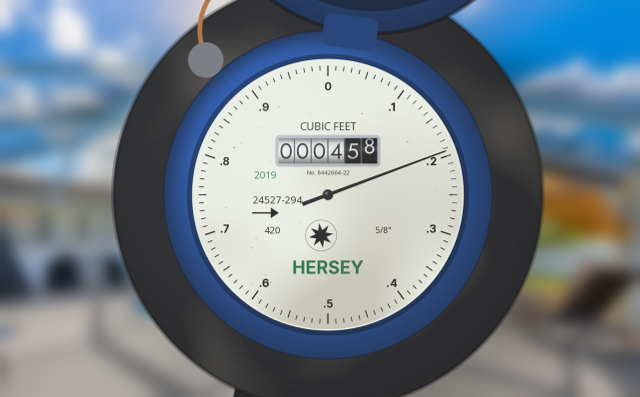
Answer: 458.19 ft³
